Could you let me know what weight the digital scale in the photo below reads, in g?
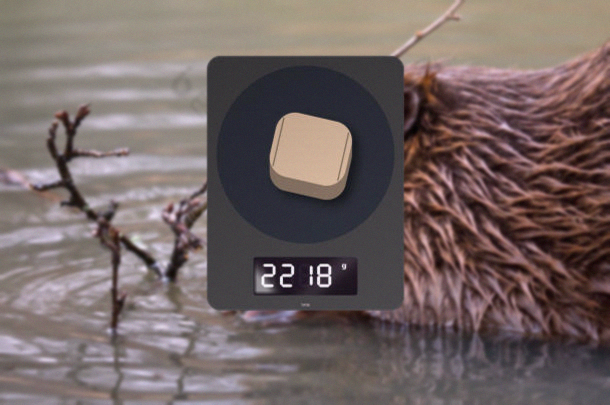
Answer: 2218 g
